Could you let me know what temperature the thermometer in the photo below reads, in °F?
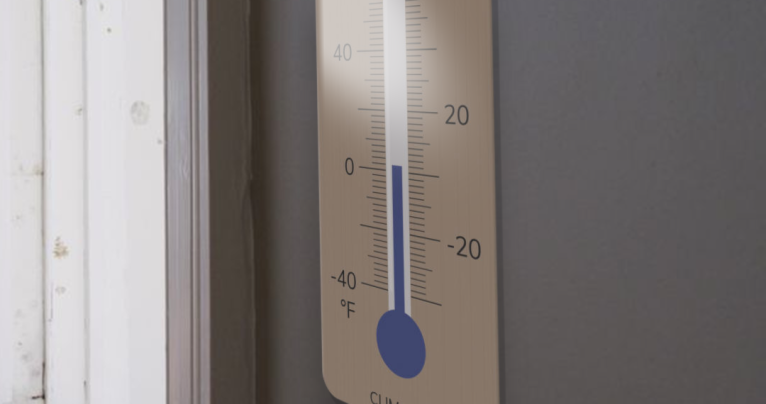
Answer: 2 °F
